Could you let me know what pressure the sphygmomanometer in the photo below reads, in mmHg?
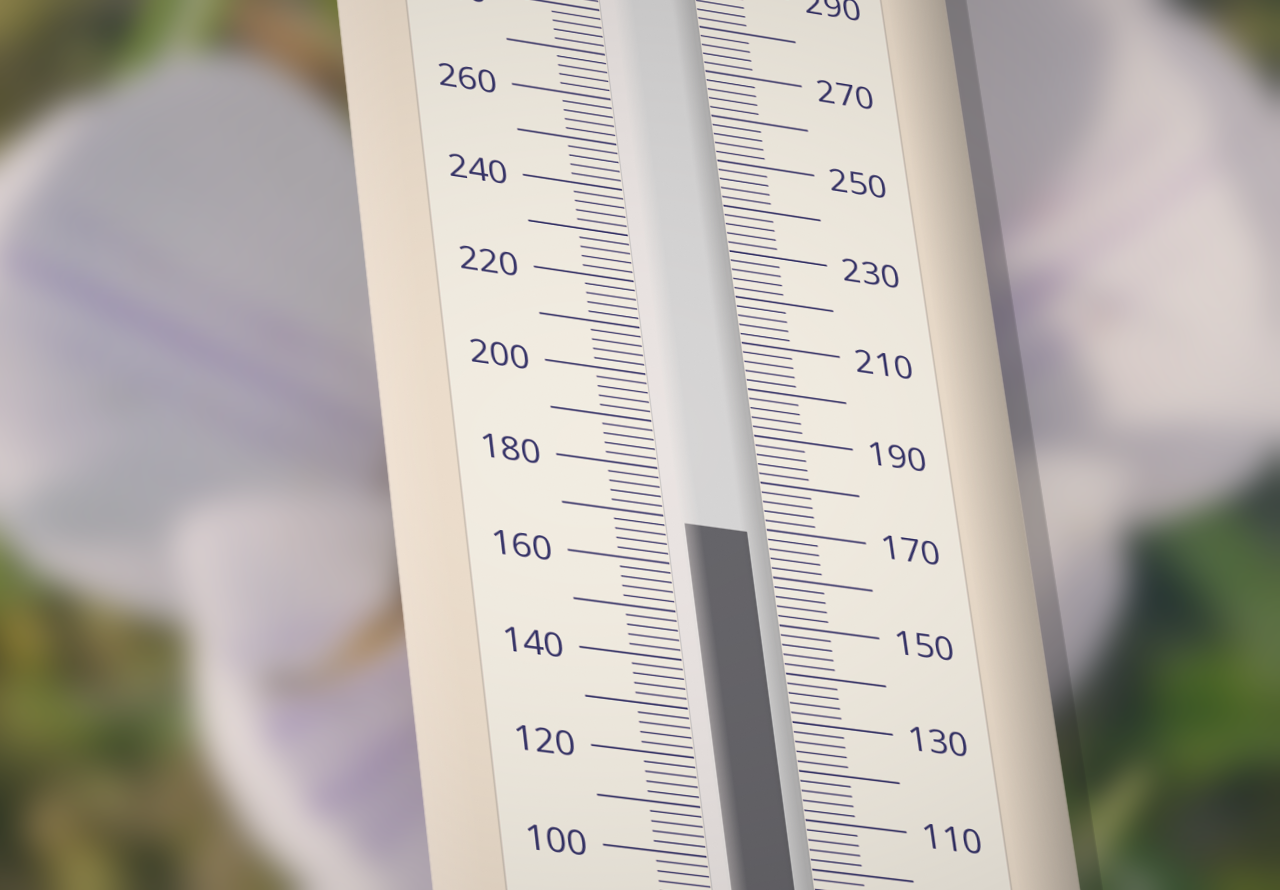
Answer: 169 mmHg
